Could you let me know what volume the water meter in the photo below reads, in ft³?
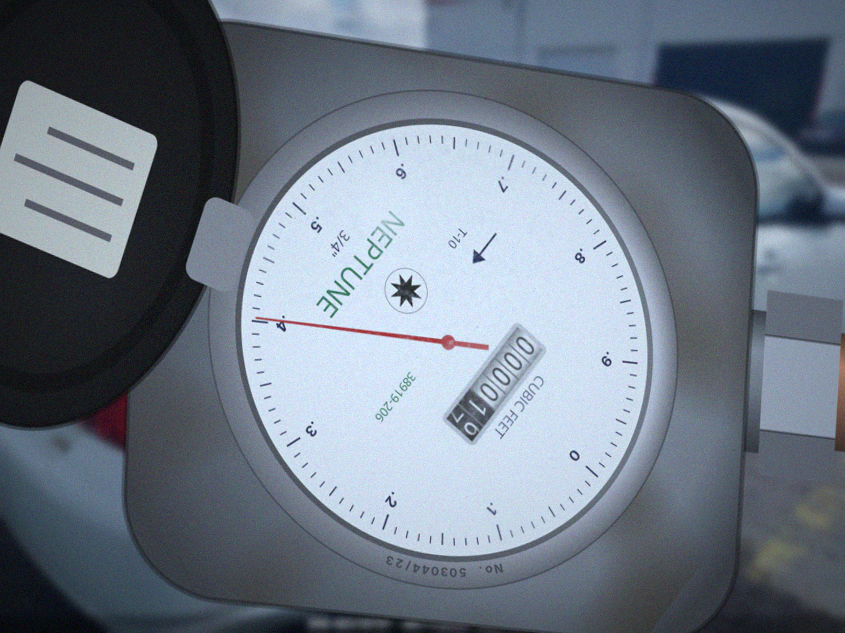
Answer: 16.40 ft³
